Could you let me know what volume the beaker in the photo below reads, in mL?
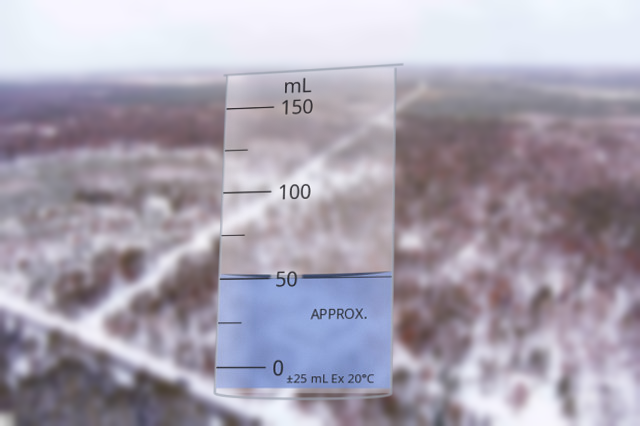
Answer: 50 mL
